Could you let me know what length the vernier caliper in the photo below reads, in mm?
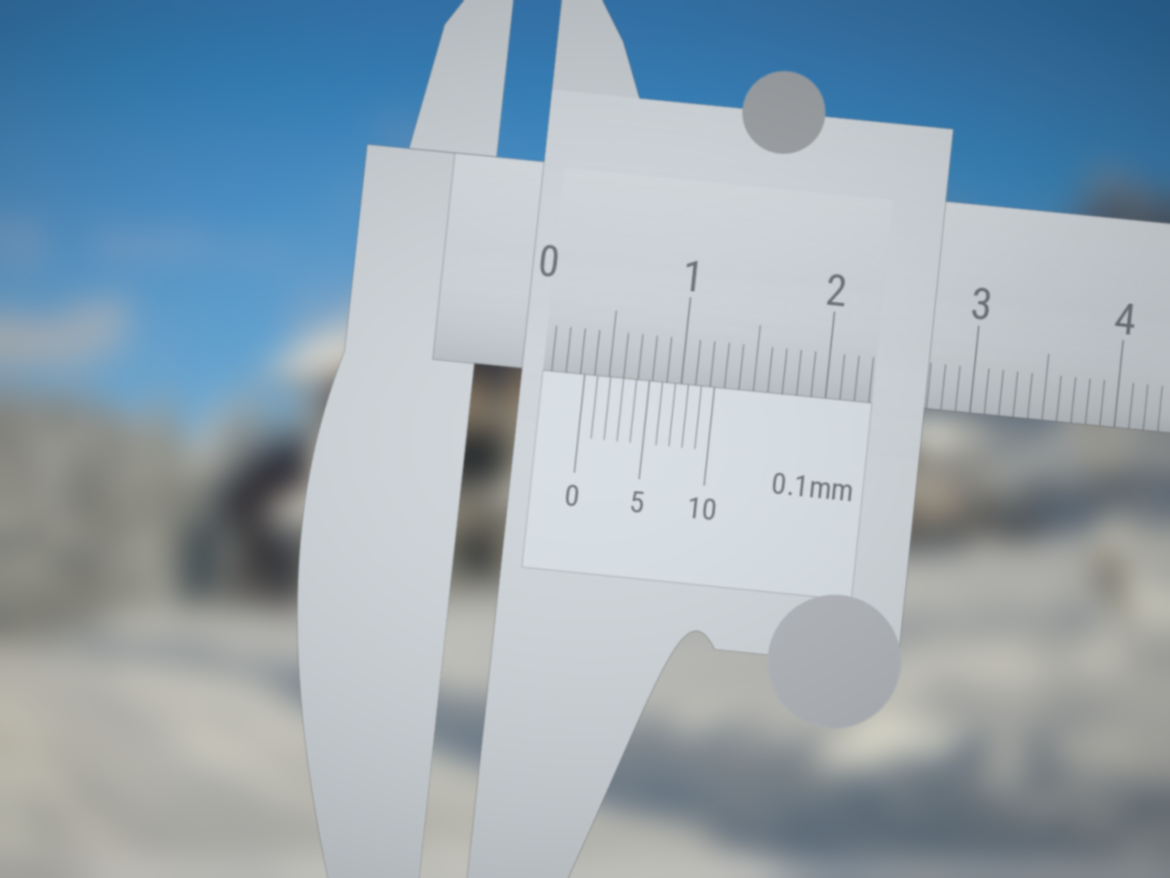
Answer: 3.3 mm
